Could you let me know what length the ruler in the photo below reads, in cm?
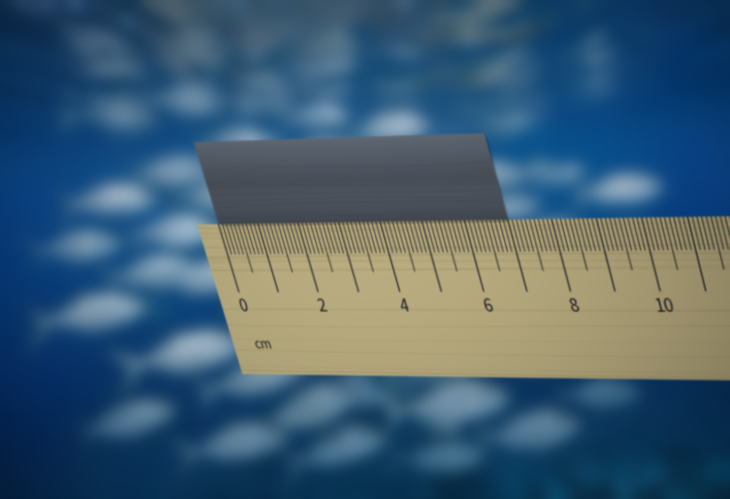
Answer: 7 cm
